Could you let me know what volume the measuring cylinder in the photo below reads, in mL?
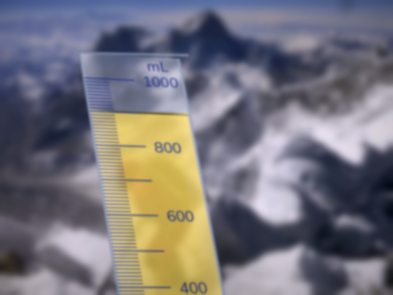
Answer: 900 mL
